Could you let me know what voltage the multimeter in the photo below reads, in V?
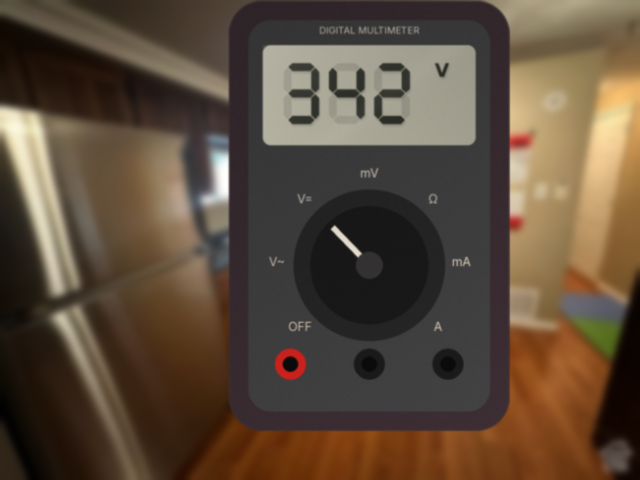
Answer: 342 V
